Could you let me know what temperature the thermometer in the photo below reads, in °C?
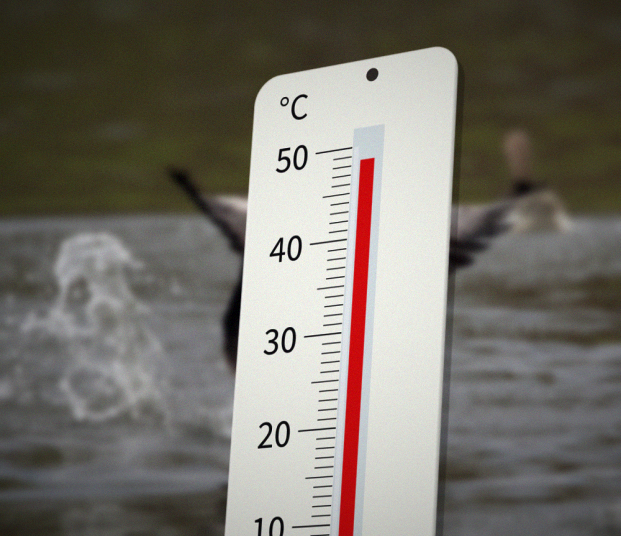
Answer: 48.5 °C
